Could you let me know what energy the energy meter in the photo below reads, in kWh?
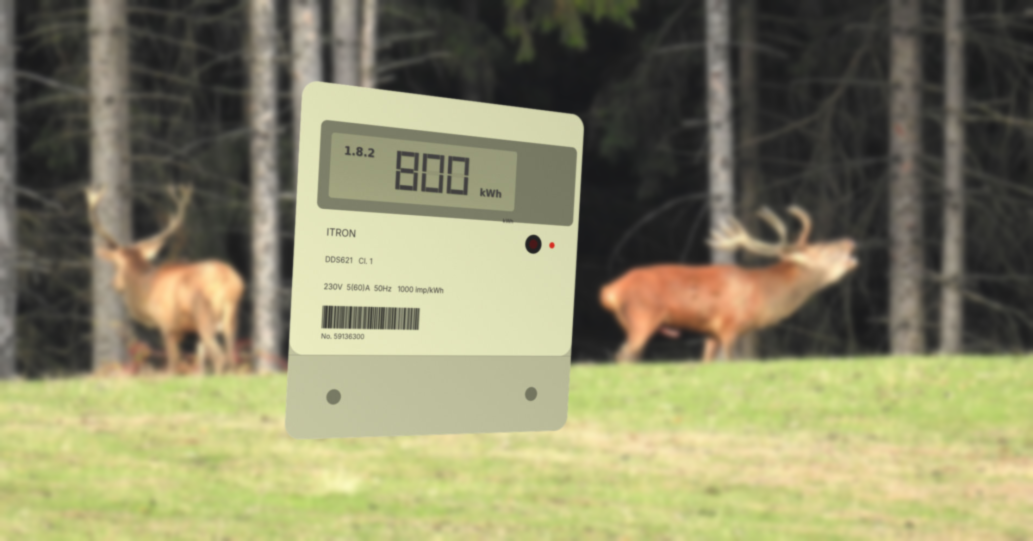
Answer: 800 kWh
